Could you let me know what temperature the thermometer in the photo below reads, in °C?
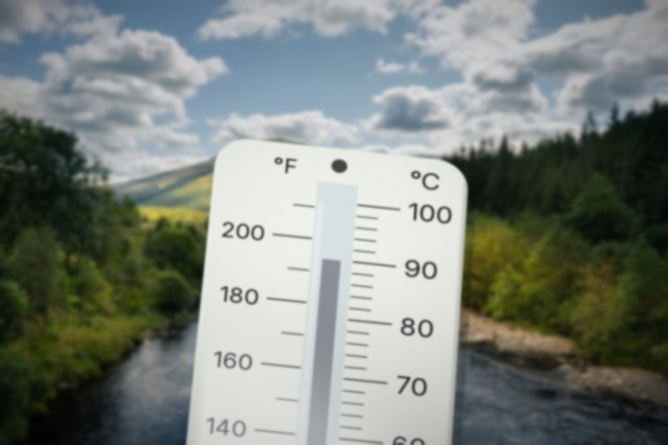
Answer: 90 °C
